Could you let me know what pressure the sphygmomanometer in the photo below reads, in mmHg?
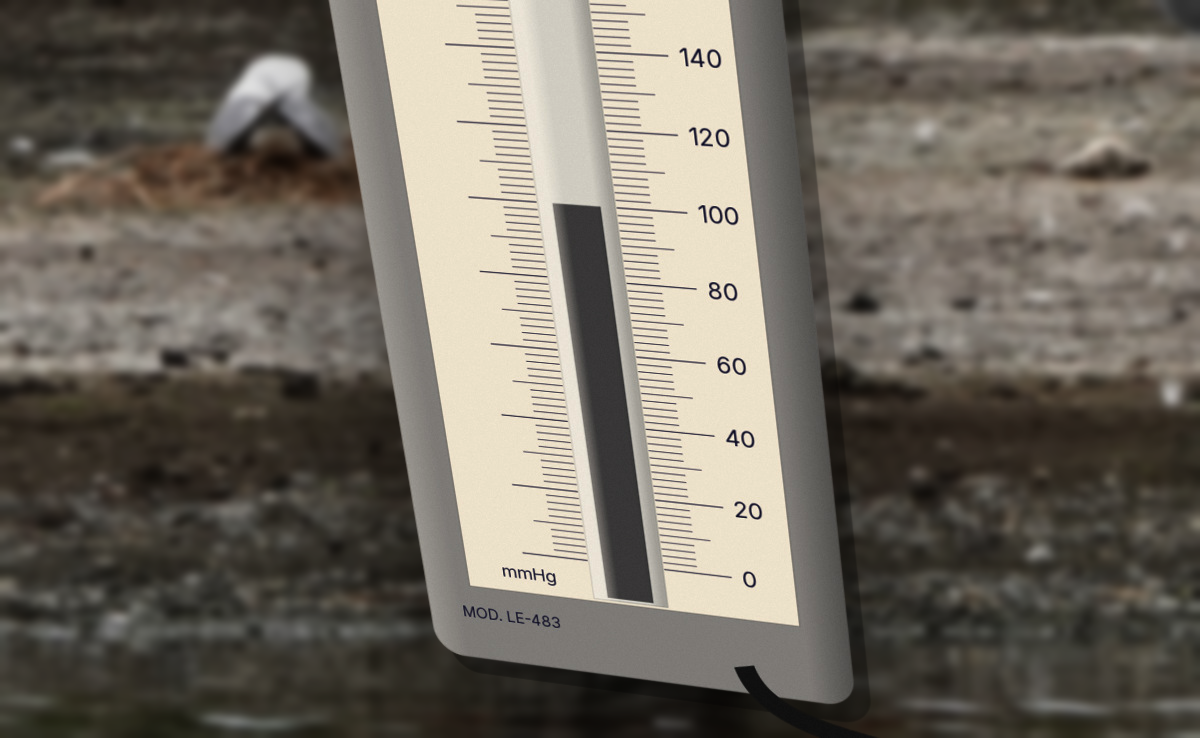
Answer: 100 mmHg
